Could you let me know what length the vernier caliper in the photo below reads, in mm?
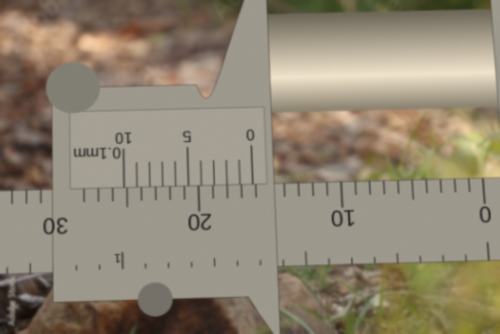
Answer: 16.2 mm
